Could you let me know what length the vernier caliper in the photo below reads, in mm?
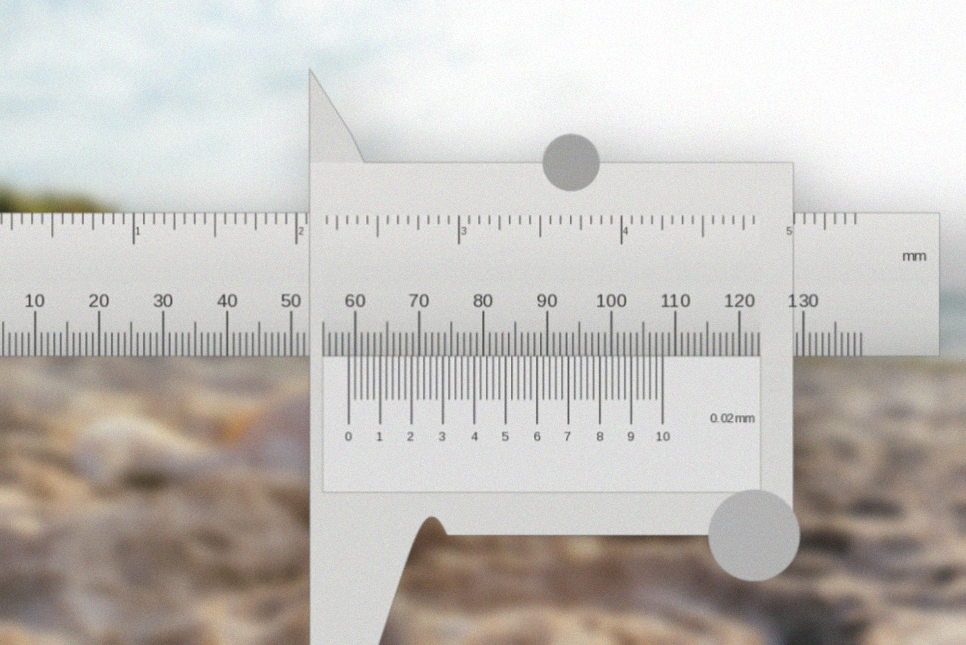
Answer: 59.0 mm
